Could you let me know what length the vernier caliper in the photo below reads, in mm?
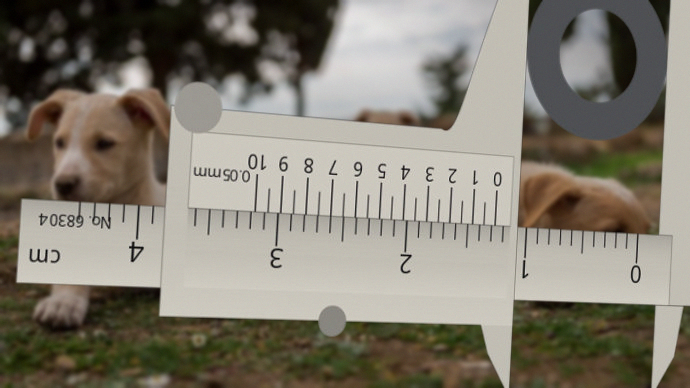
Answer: 12.7 mm
